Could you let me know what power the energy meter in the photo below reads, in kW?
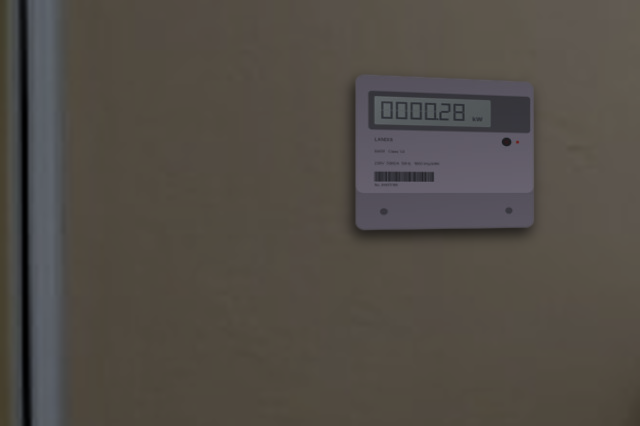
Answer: 0.28 kW
